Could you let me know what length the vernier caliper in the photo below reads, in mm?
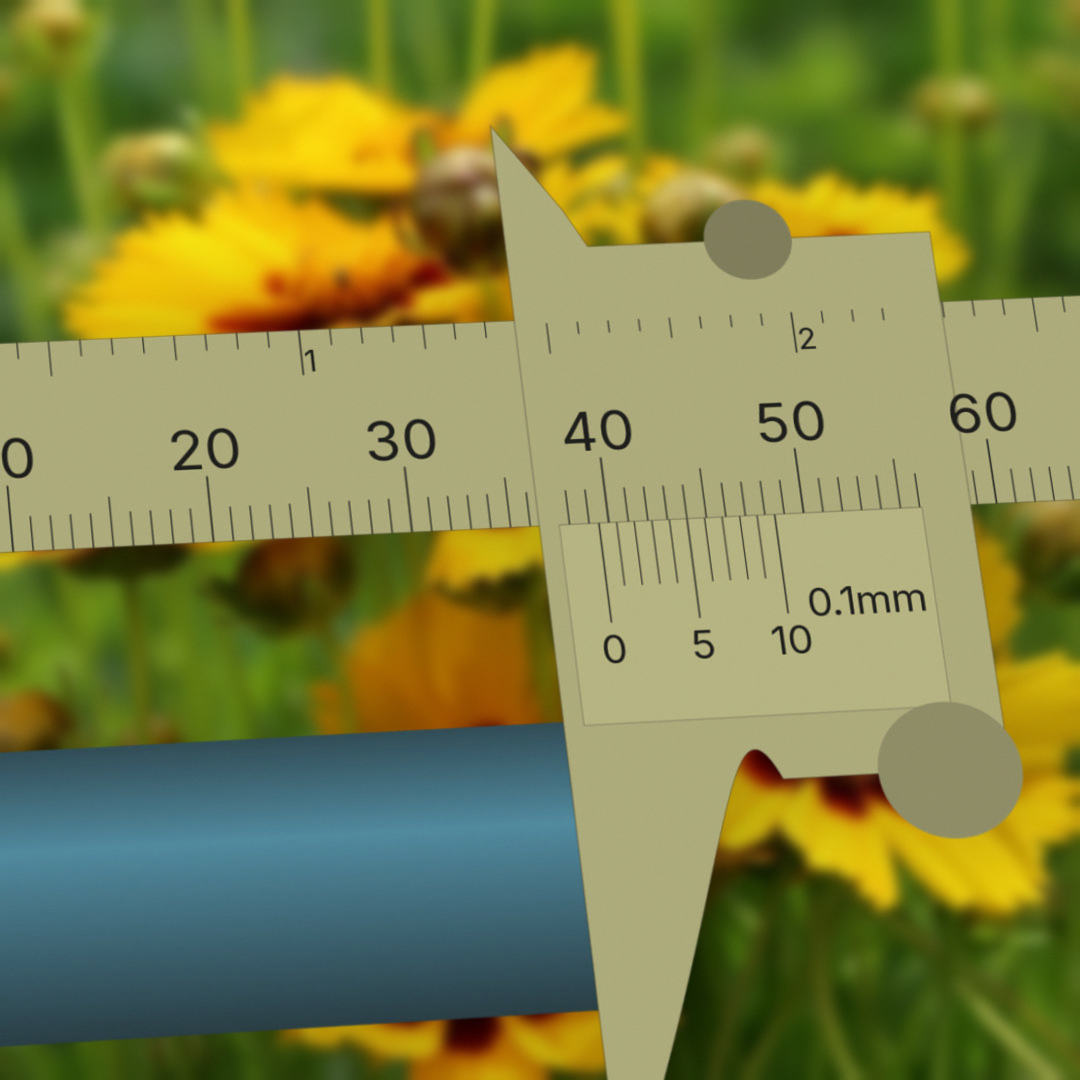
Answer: 39.5 mm
